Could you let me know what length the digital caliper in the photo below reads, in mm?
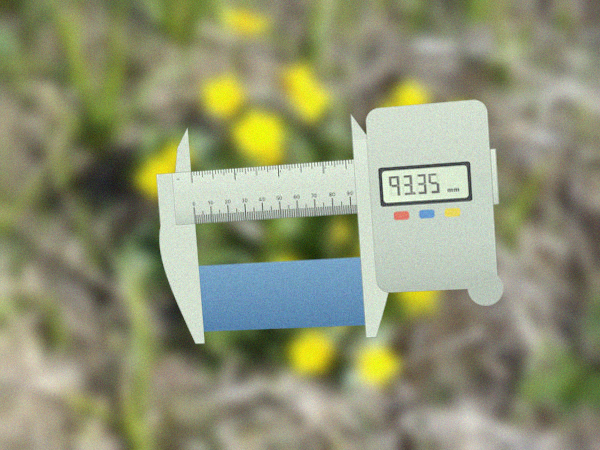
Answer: 93.35 mm
